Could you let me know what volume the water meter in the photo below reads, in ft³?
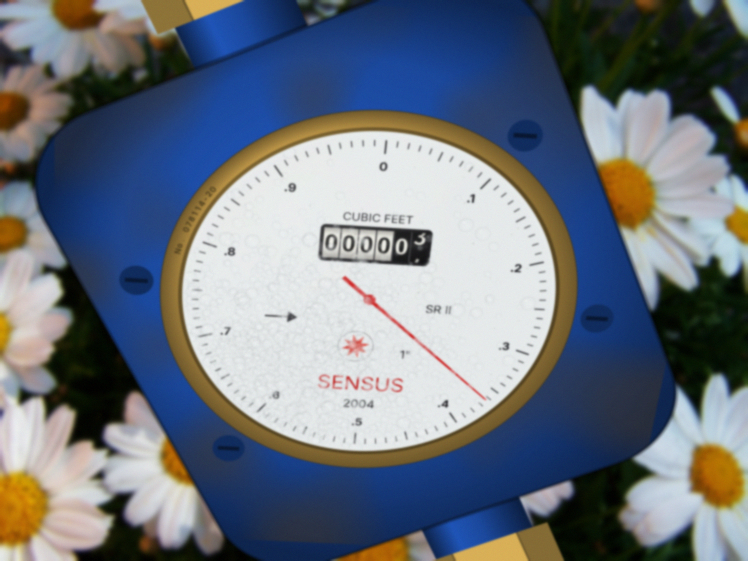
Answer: 3.36 ft³
